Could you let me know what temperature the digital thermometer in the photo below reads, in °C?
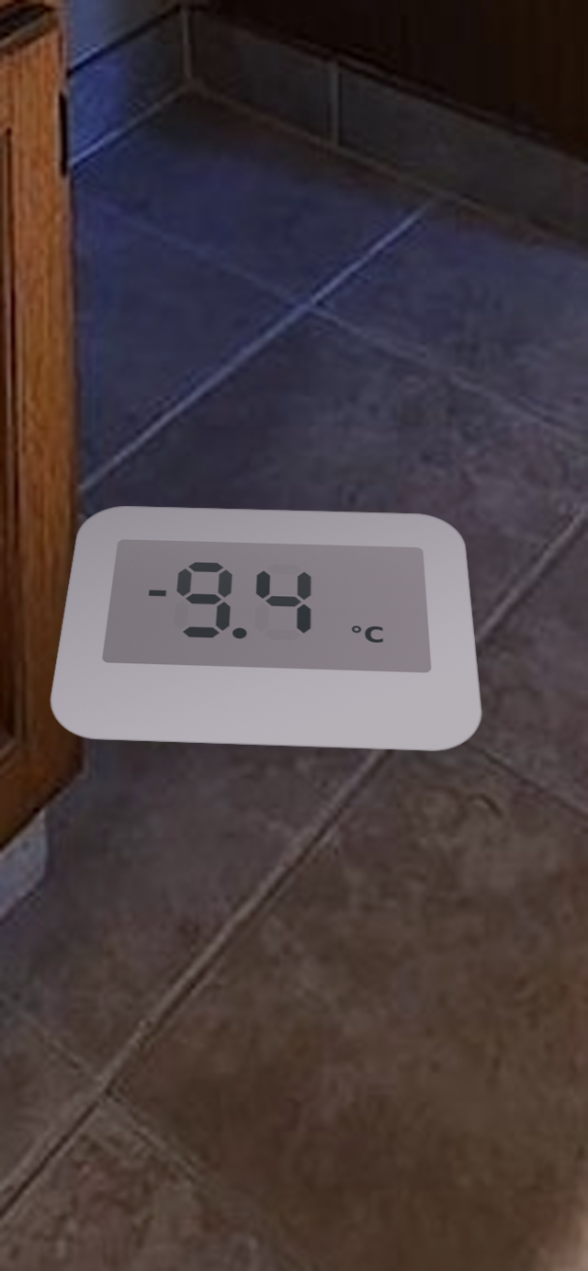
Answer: -9.4 °C
